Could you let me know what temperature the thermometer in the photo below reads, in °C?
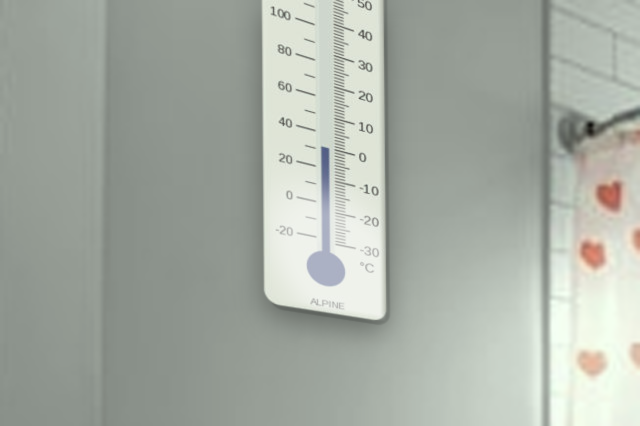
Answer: 0 °C
